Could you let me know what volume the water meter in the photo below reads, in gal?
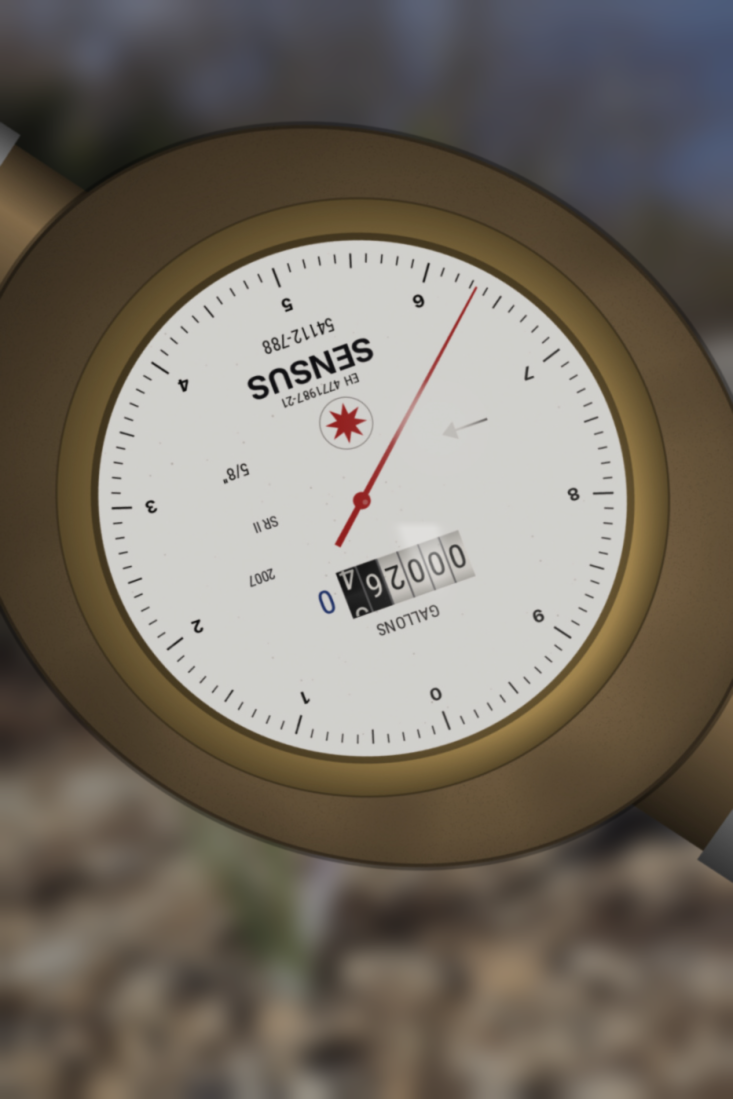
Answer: 2636.3 gal
